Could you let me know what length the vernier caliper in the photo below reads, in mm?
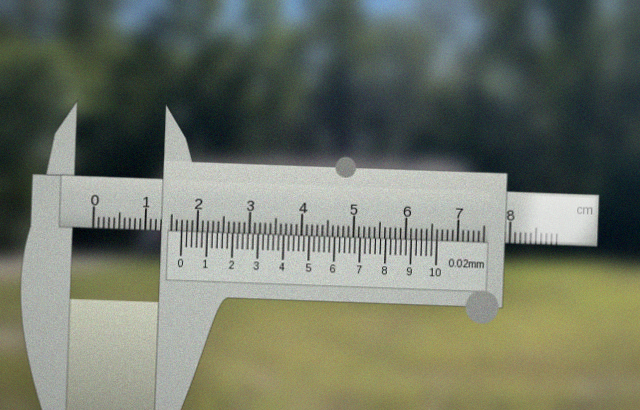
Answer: 17.0 mm
